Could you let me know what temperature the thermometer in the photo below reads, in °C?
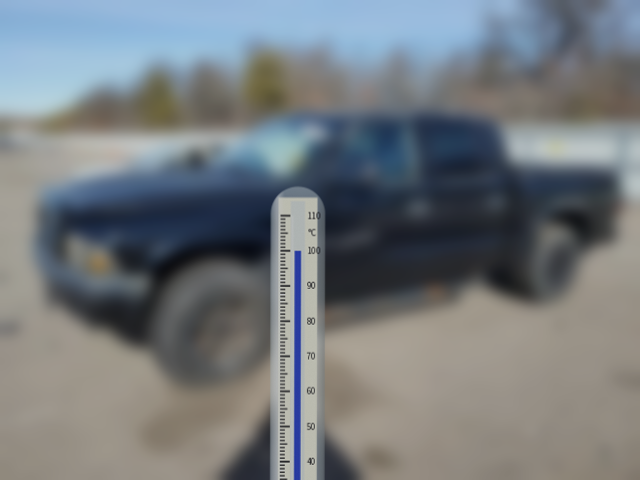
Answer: 100 °C
